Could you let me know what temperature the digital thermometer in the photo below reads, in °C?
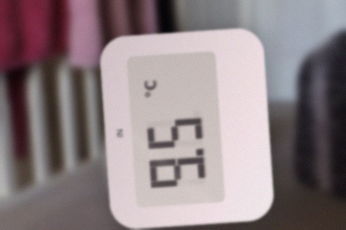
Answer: 9.5 °C
